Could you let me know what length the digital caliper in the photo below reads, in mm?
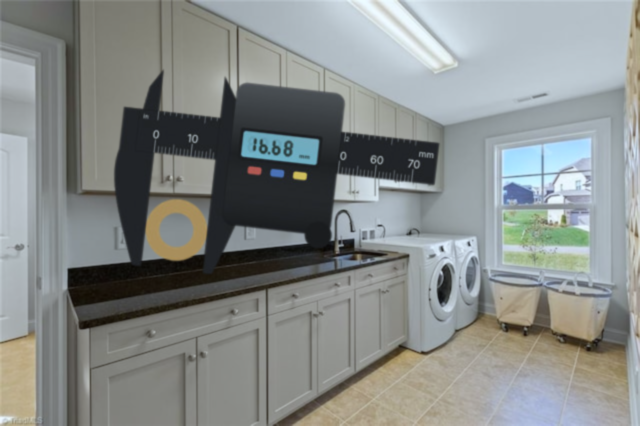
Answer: 16.68 mm
